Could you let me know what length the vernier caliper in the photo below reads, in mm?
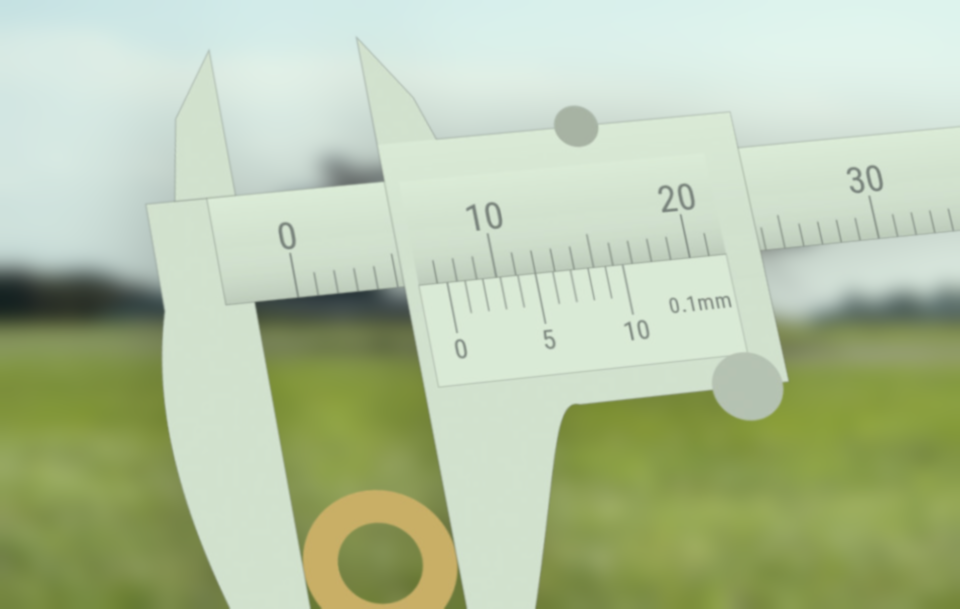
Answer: 7.5 mm
